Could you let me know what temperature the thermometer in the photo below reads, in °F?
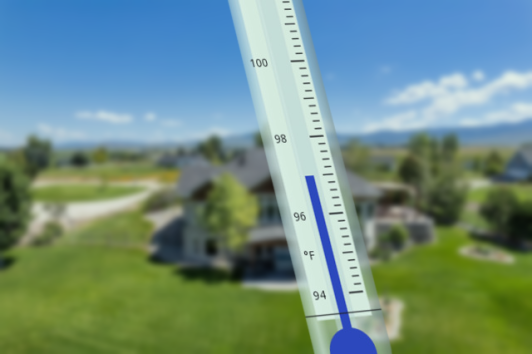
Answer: 97 °F
